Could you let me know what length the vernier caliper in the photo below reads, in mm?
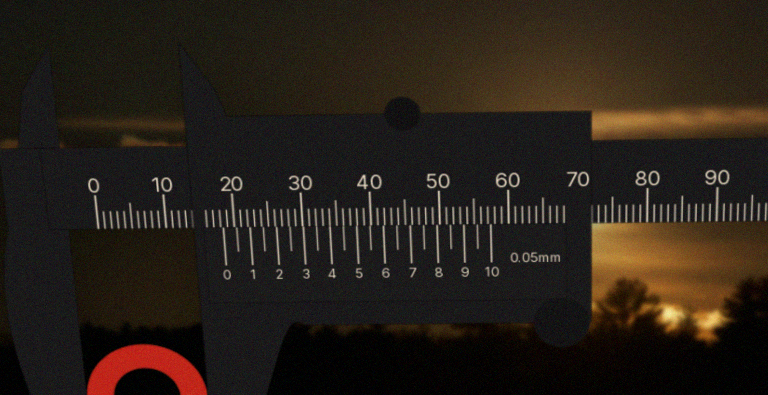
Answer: 18.4 mm
